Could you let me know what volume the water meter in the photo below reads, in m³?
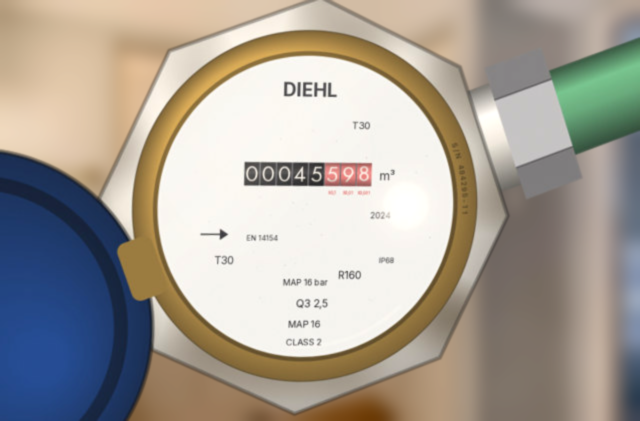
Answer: 45.598 m³
